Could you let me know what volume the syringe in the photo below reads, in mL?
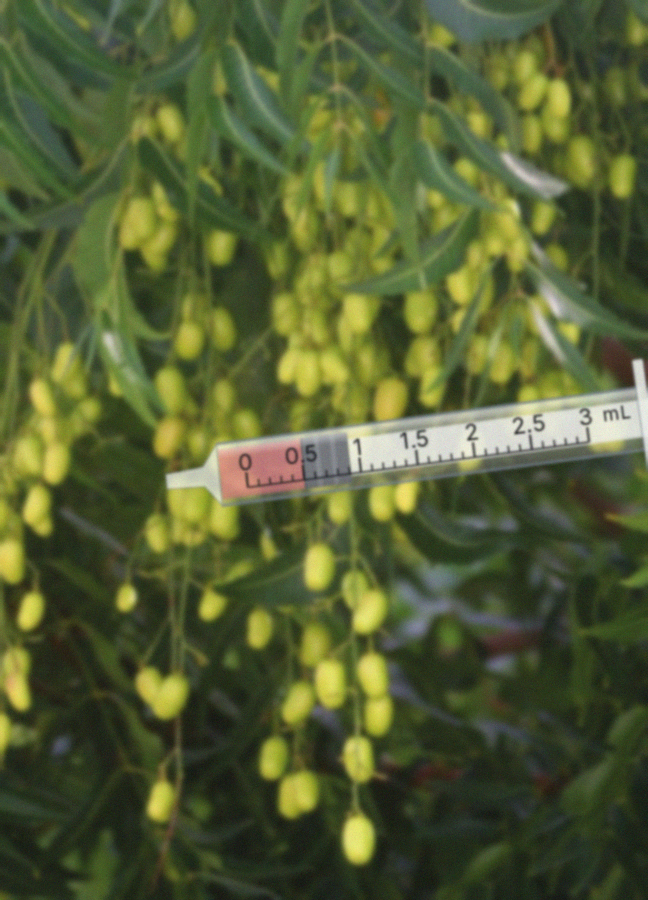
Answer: 0.5 mL
